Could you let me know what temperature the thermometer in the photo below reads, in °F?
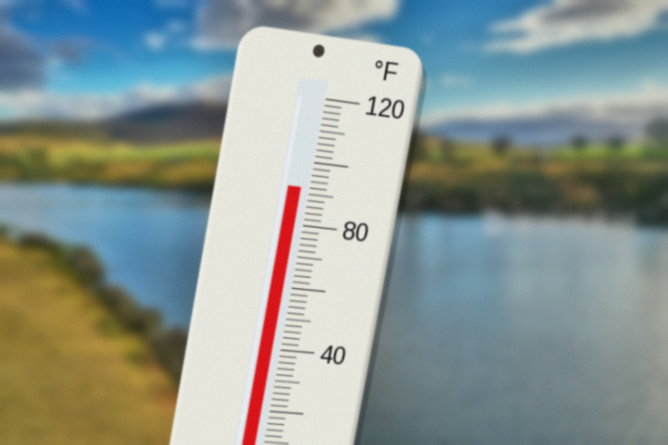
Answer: 92 °F
